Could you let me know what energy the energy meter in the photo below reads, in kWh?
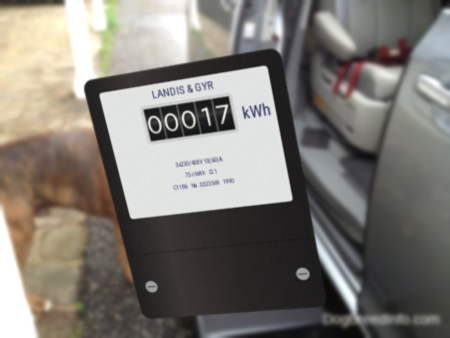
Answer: 17 kWh
